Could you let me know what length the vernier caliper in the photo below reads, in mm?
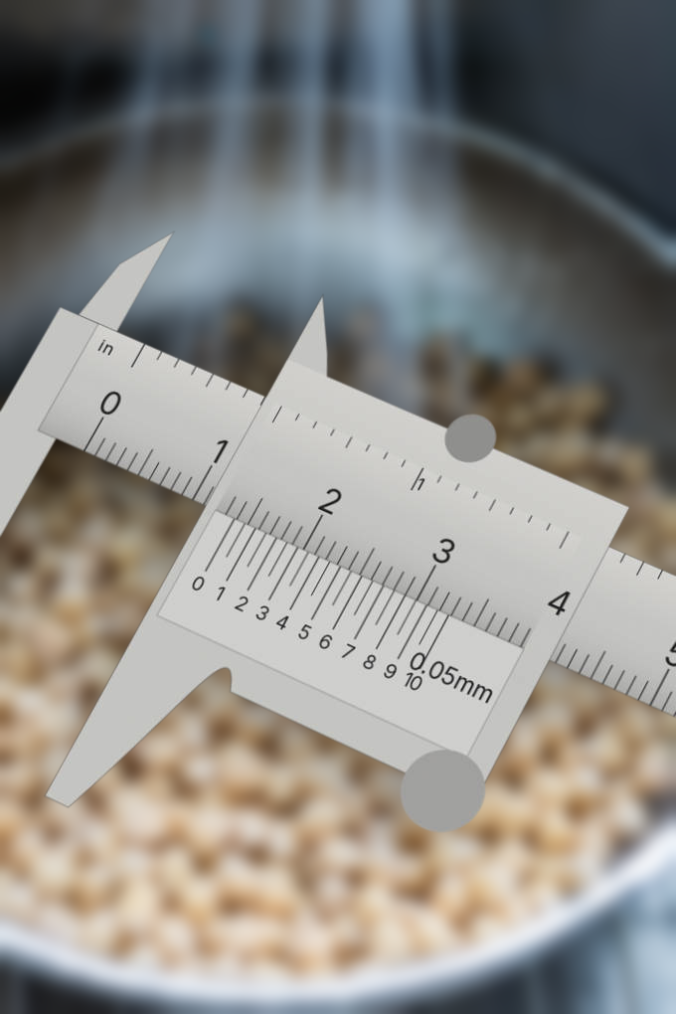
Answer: 13.8 mm
